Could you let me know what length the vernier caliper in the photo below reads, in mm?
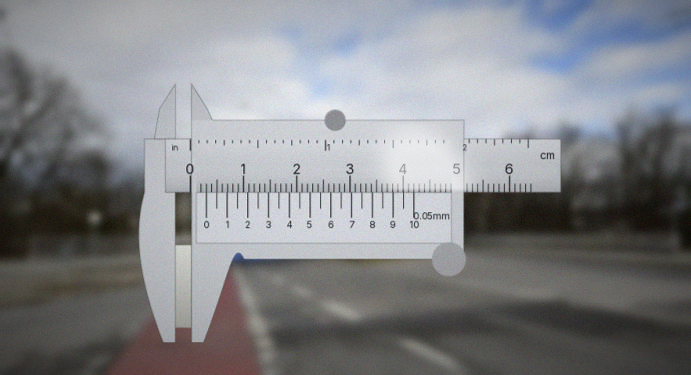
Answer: 3.0 mm
